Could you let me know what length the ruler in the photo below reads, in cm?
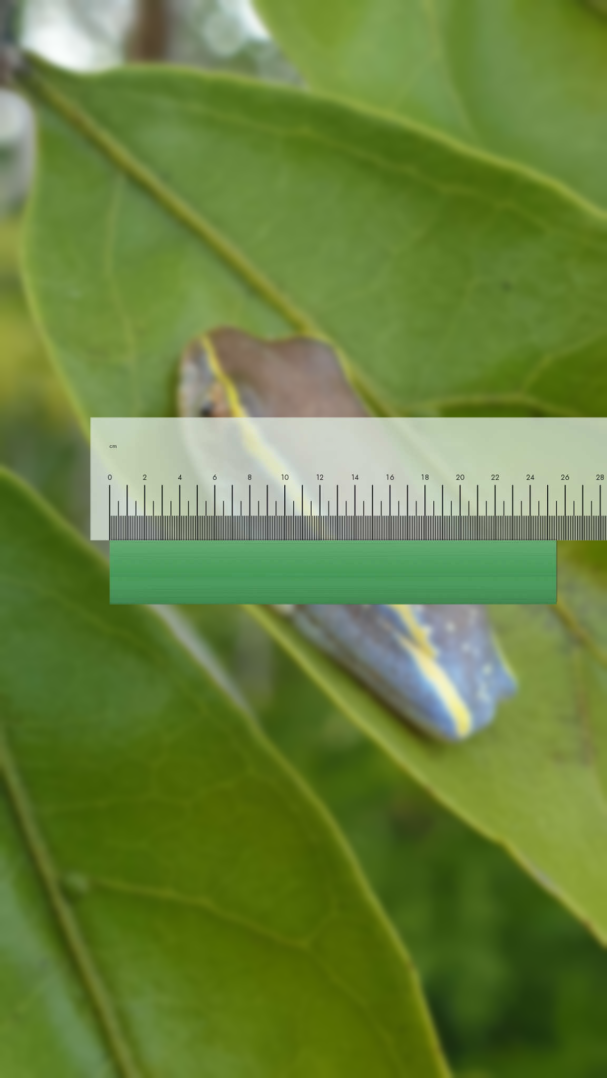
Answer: 25.5 cm
